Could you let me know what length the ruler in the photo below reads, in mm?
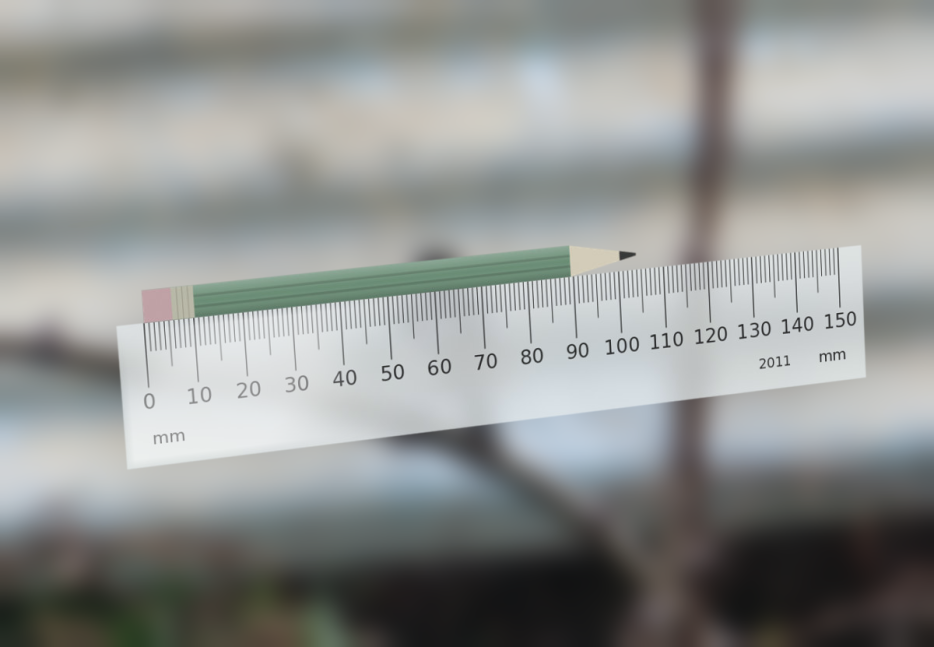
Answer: 104 mm
